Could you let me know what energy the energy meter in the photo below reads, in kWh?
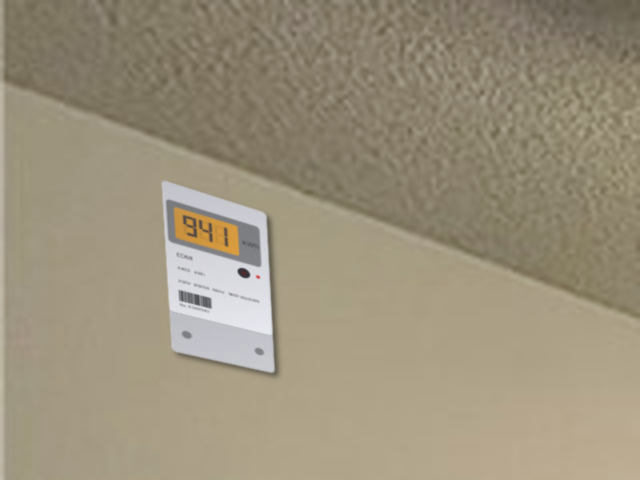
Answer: 941 kWh
